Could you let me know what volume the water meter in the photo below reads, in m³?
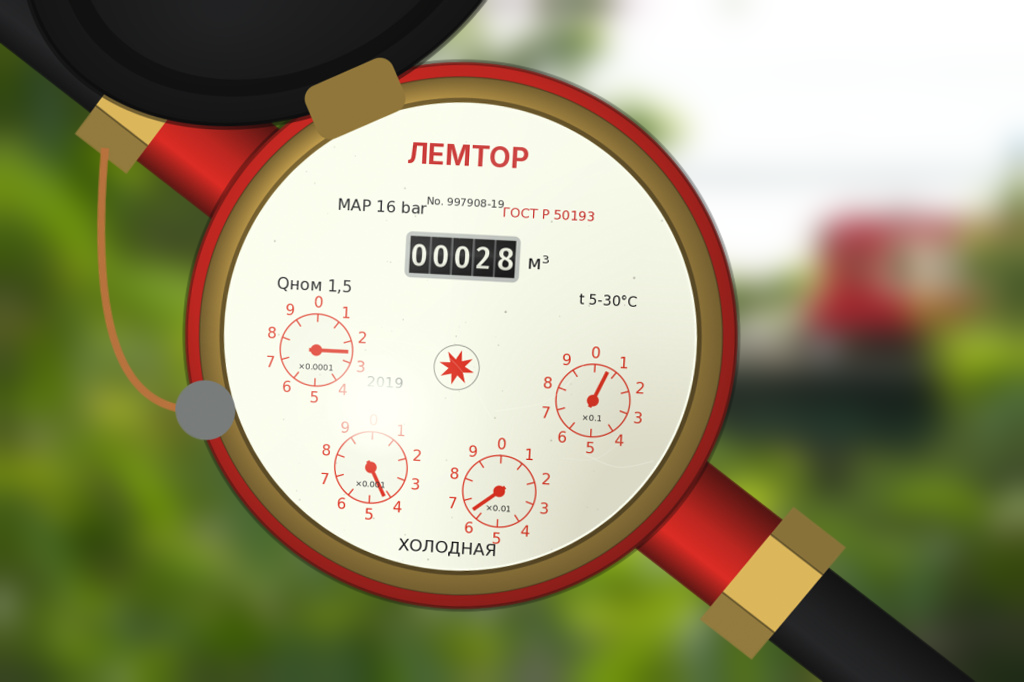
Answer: 28.0642 m³
